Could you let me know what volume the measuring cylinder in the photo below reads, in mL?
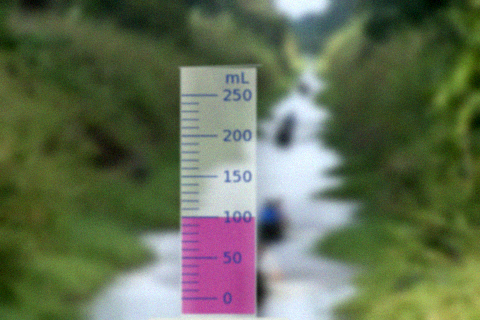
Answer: 100 mL
